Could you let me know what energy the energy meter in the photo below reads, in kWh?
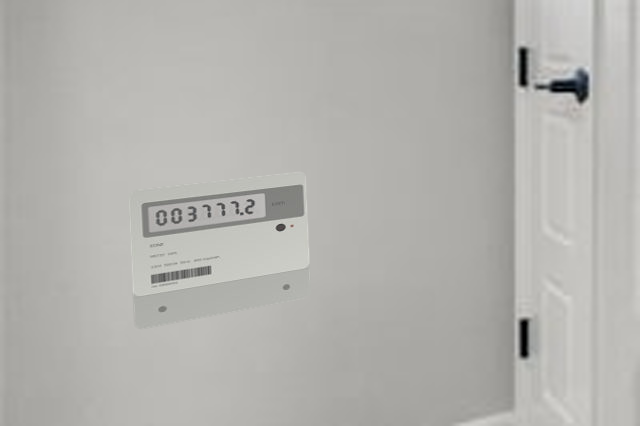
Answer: 3777.2 kWh
